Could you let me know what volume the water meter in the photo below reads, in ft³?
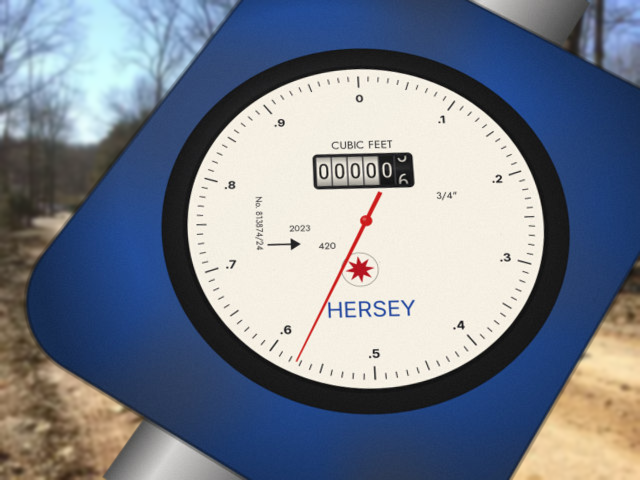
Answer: 5.57 ft³
